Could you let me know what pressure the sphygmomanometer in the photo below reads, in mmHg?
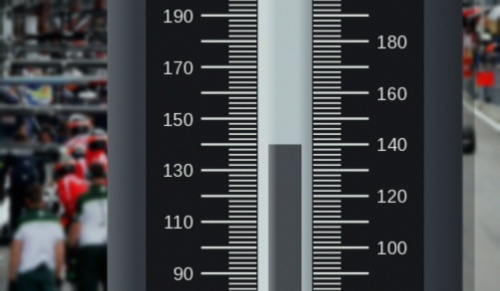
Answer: 140 mmHg
